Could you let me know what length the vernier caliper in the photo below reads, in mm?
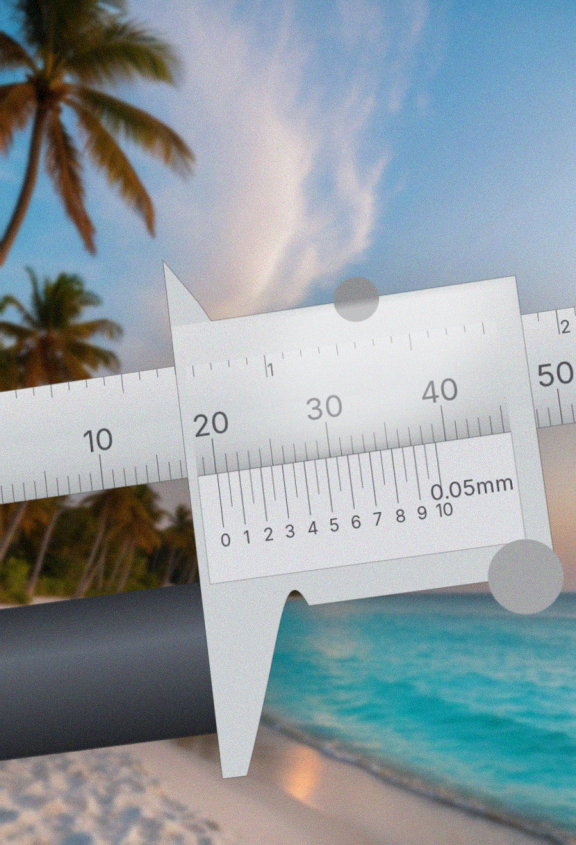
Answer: 20.1 mm
